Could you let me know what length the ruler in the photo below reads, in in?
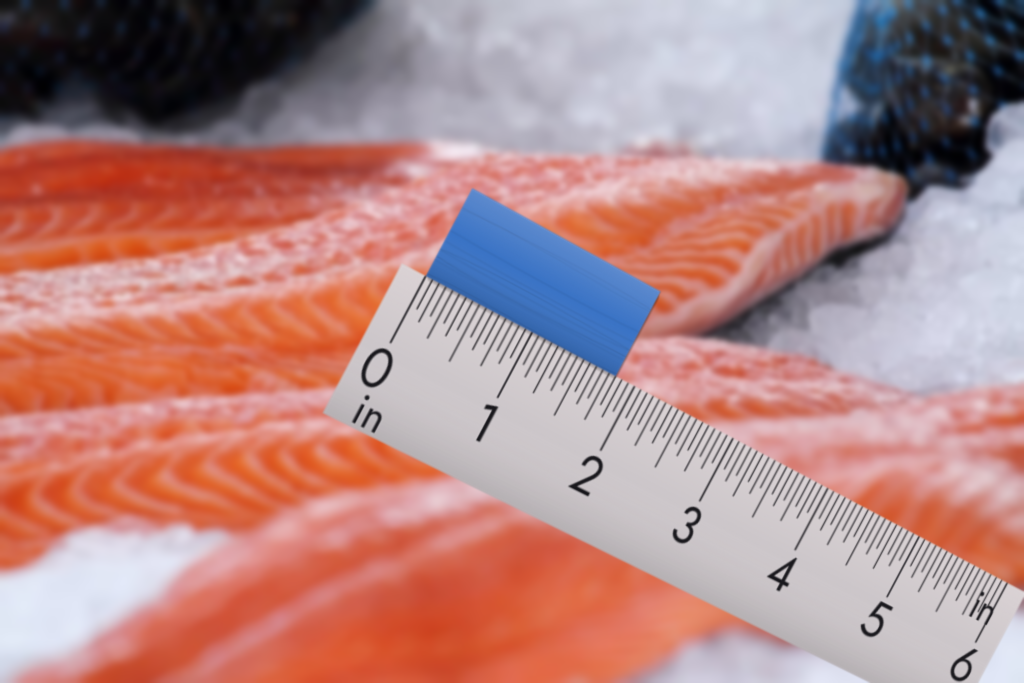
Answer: 1.8125 in
